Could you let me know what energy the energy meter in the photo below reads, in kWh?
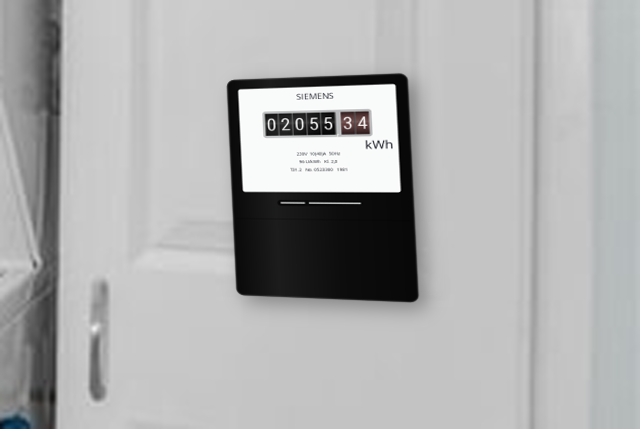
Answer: 2055.34 kWh
